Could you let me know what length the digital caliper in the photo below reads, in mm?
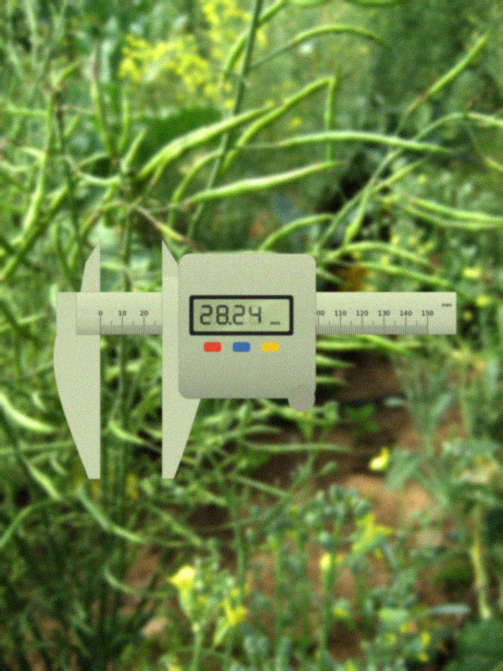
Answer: 28.24 mm
